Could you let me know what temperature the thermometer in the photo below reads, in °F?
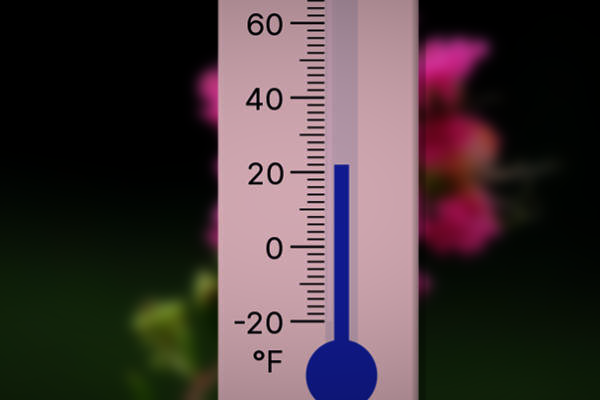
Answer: 22 °F
